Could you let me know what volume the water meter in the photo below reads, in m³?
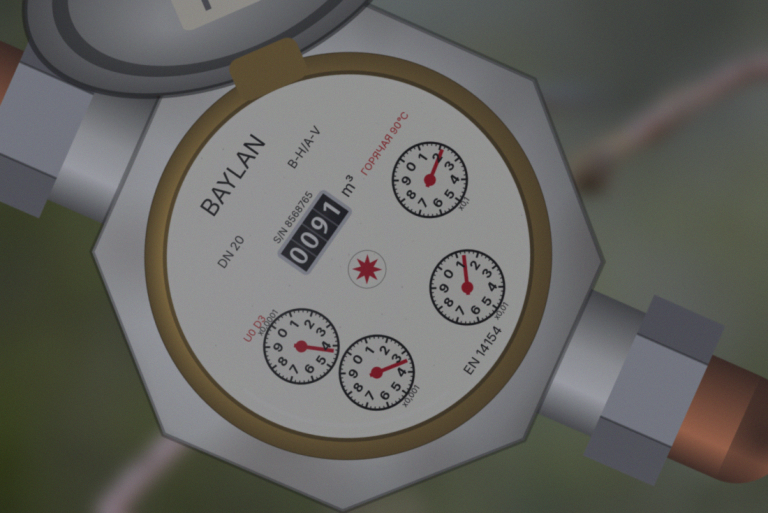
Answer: 91.2134 m³
